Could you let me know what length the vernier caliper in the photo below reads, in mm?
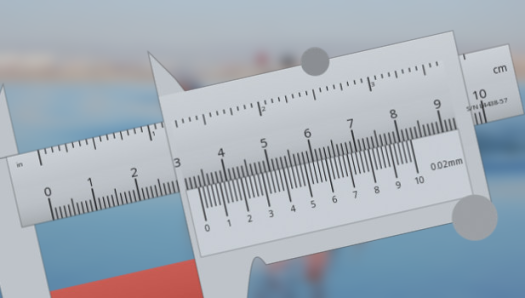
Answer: 33.5 mm
